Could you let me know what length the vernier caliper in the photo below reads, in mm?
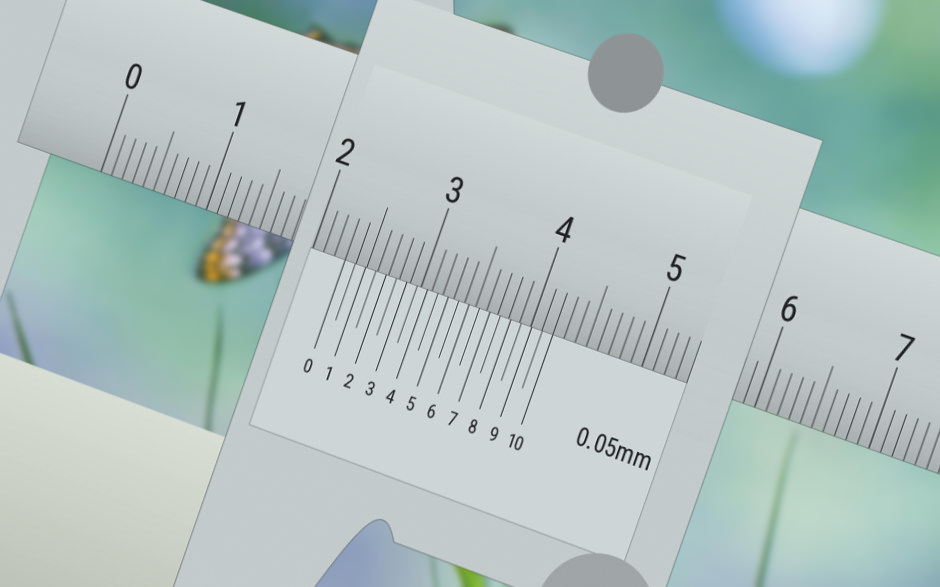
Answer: 23.0 mm
